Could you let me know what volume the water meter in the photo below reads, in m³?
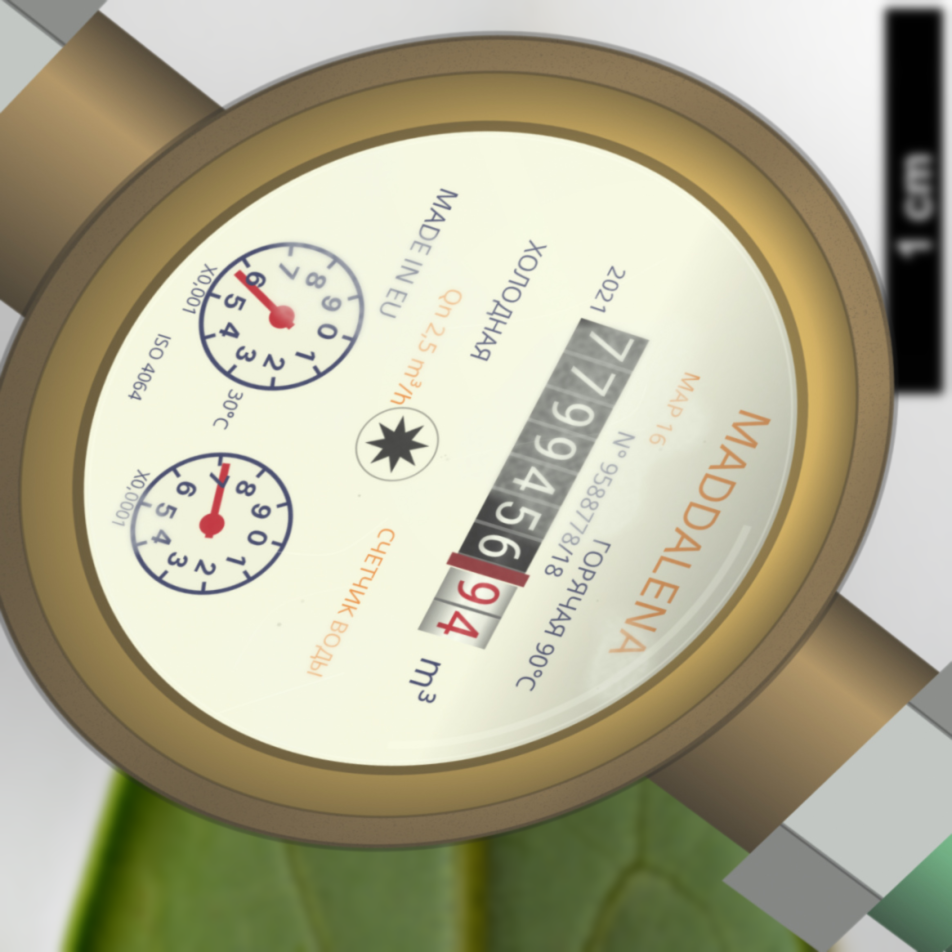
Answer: 7799456.9457 m³
